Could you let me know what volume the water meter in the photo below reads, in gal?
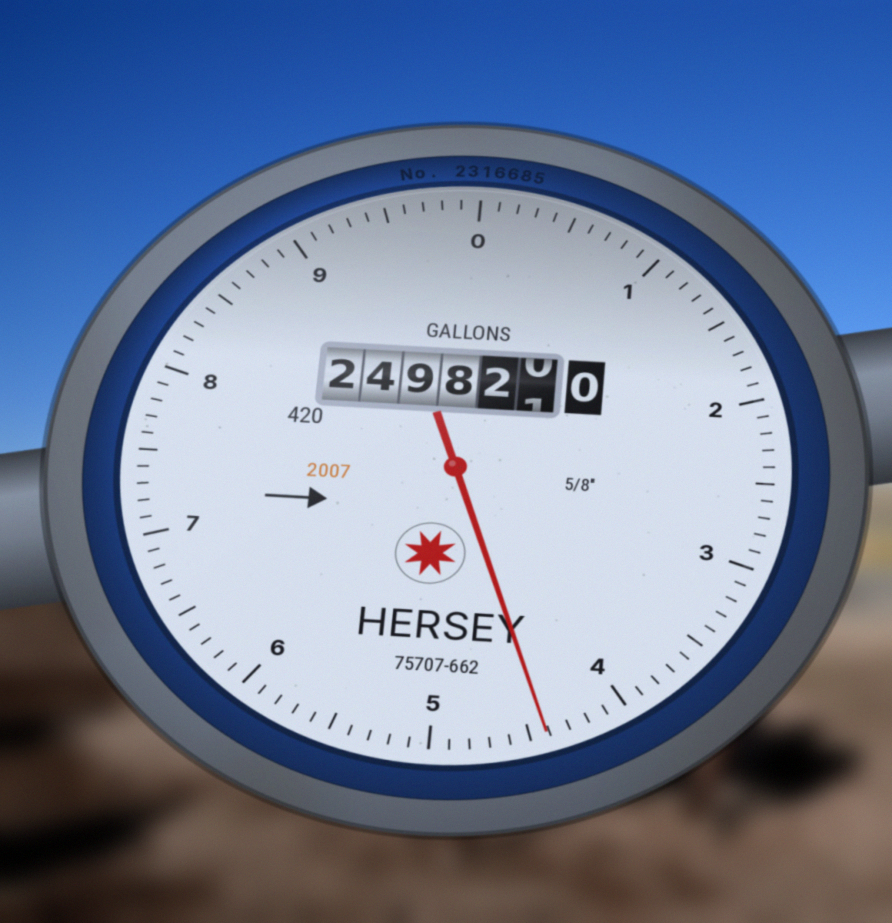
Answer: 2498204.4 gal
